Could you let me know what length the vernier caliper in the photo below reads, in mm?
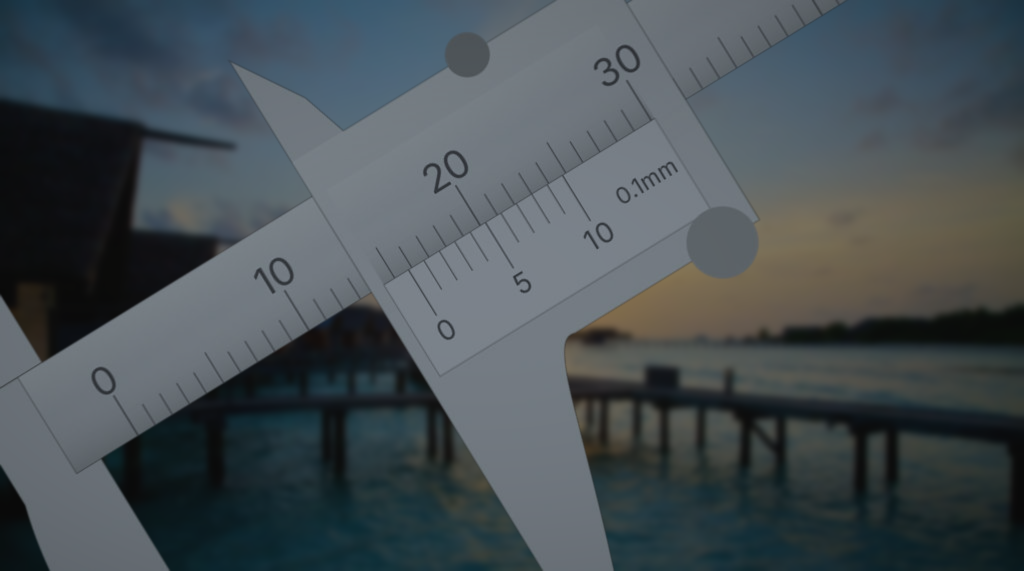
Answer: 15.8 mm
